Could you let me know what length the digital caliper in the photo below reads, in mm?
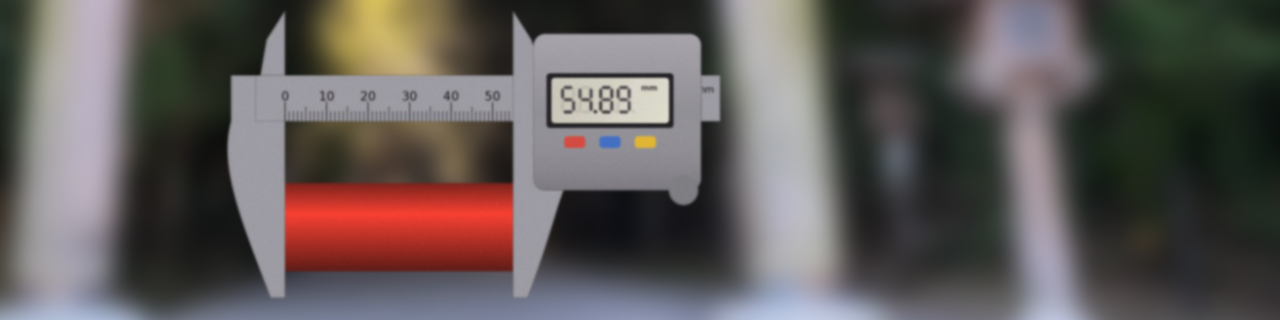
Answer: 54.89 mm
